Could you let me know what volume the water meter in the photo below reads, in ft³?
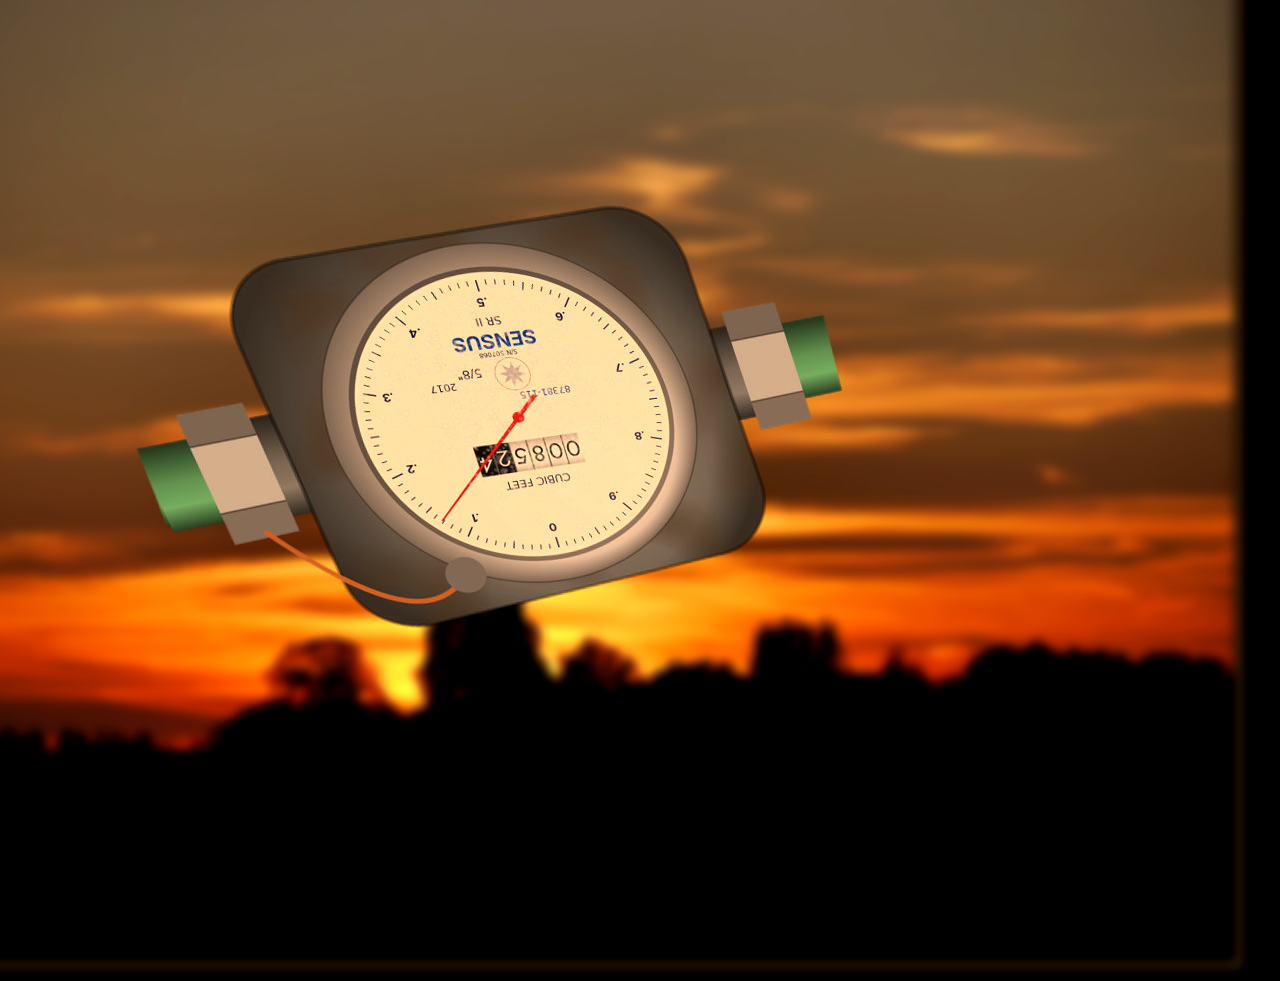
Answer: 8524.13 ft³
